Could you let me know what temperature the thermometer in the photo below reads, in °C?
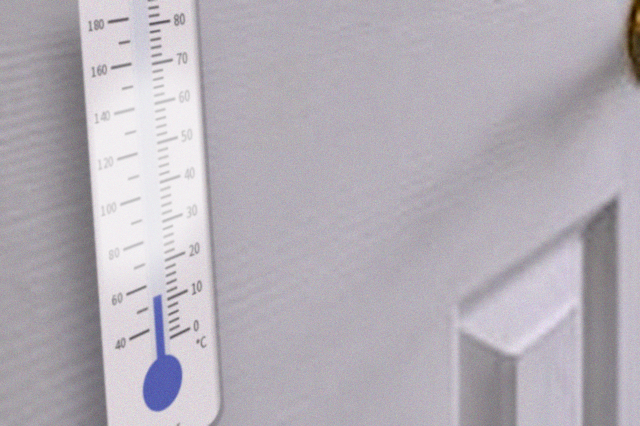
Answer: 12 °C
